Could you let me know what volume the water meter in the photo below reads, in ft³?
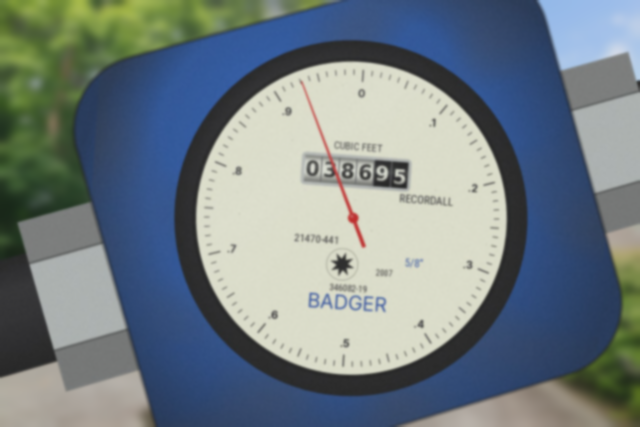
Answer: 38694.93 ft³
